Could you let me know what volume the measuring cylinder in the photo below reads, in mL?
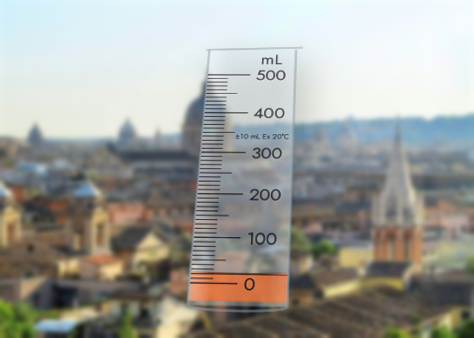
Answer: 20 mL
